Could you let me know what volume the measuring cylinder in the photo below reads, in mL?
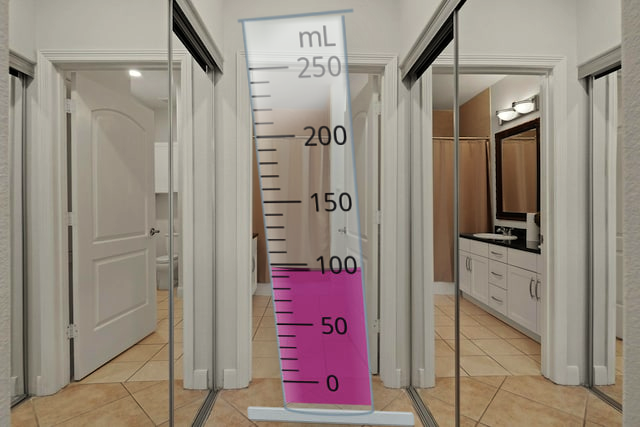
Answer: 95 mL
